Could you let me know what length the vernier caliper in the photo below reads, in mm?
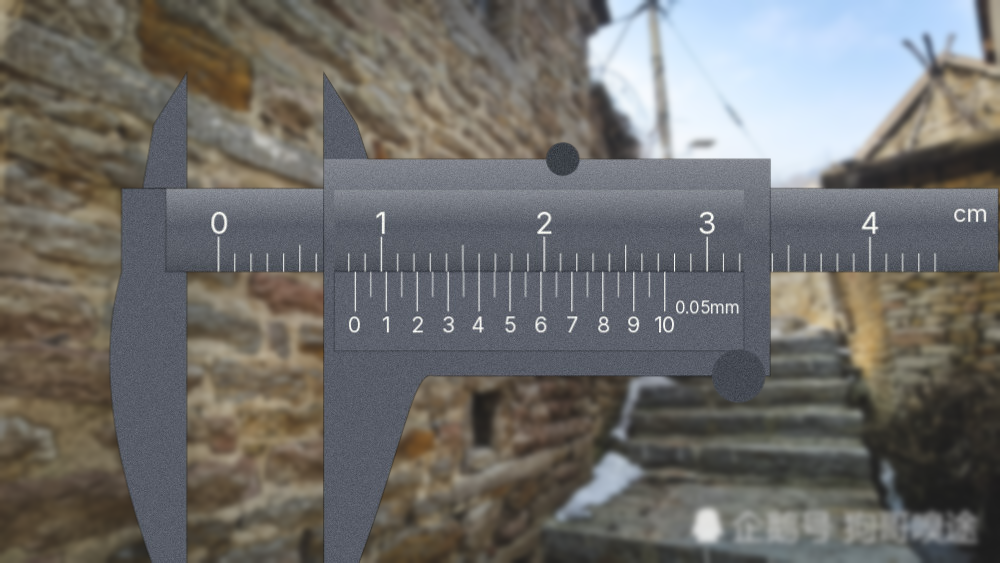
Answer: 8.4 mm
